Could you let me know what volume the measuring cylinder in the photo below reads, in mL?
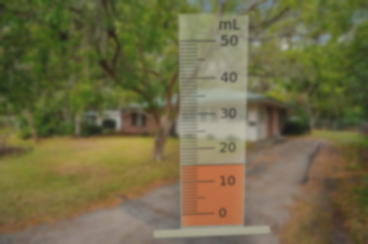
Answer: 15 mL
